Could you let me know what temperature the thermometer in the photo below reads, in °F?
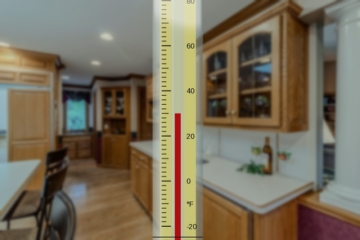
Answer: 30 °F
